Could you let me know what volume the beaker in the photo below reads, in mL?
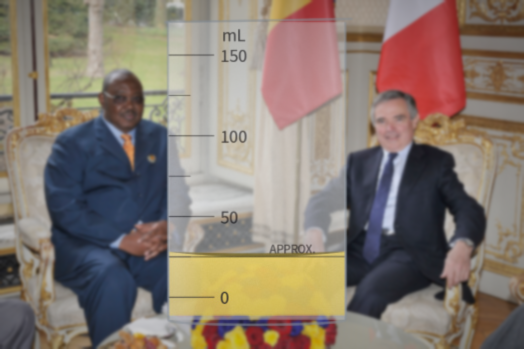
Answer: 25 mL
